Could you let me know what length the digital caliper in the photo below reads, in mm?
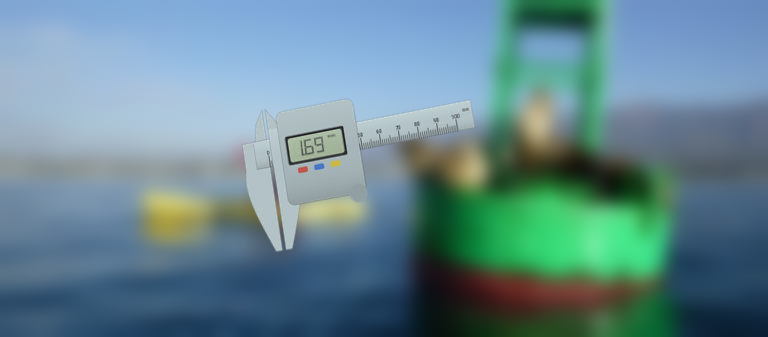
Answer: 1.69 mm
